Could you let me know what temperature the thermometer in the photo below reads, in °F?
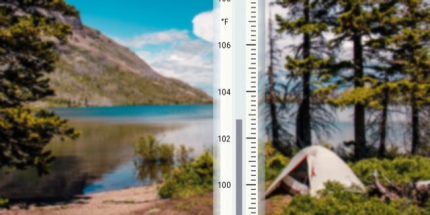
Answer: 102.8 °F
